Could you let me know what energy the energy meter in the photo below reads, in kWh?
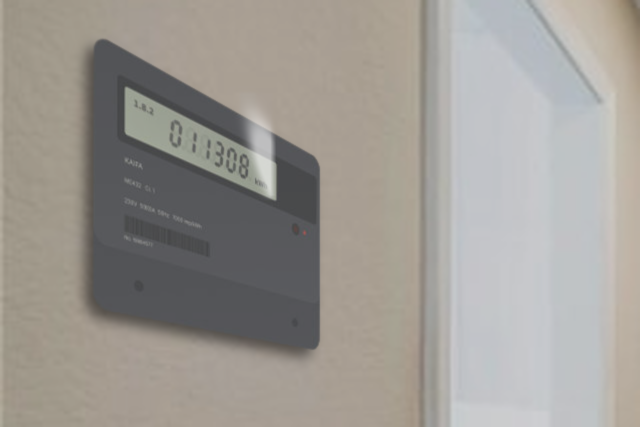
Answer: 11308 kWh
